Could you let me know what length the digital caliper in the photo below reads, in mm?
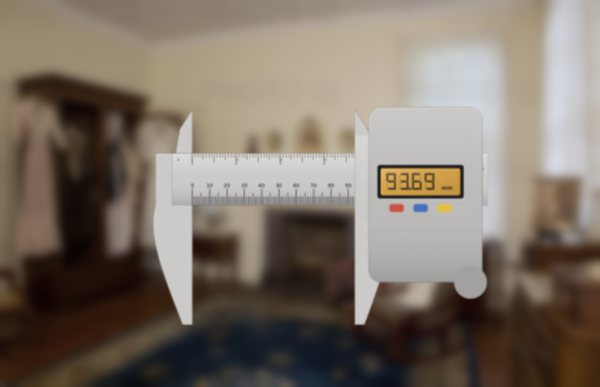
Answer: 93.69 mm
